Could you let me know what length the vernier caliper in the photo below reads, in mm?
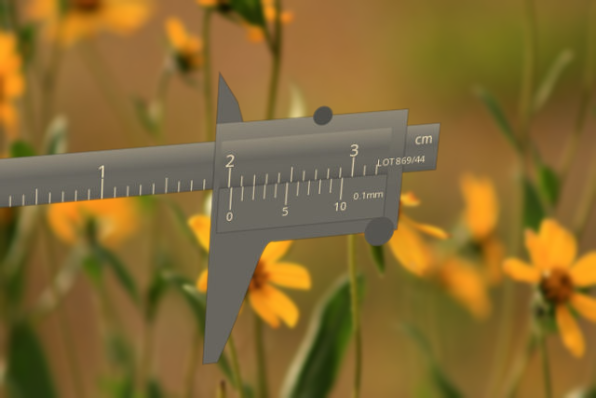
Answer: 20.2 mm
